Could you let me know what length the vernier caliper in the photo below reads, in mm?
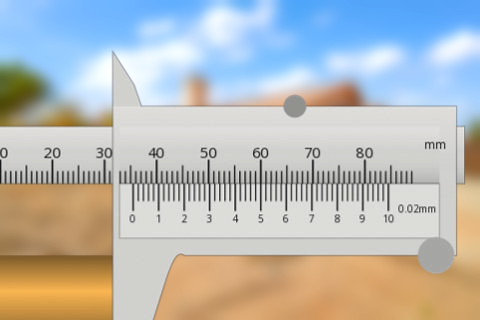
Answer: 35.5 mm
